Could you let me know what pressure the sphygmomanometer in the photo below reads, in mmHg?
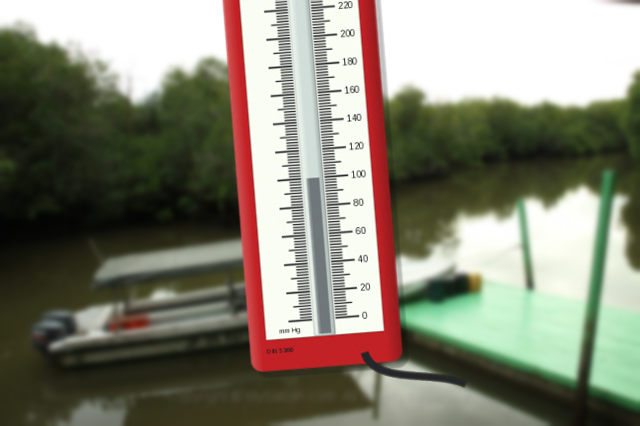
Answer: 100 mmHg
